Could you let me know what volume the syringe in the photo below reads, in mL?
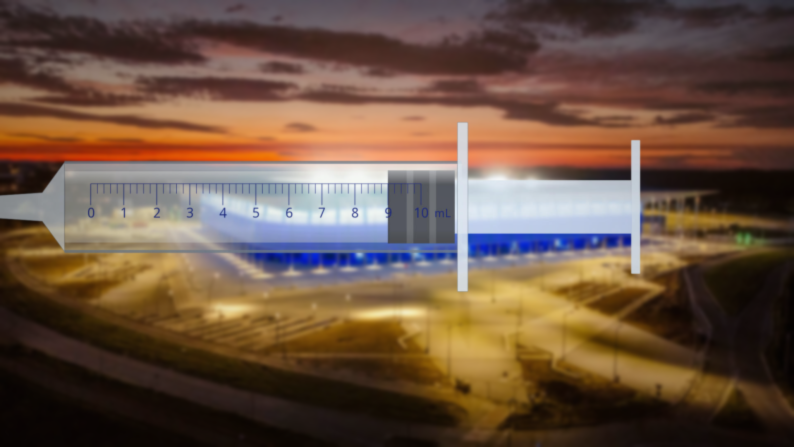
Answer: 9 mL
